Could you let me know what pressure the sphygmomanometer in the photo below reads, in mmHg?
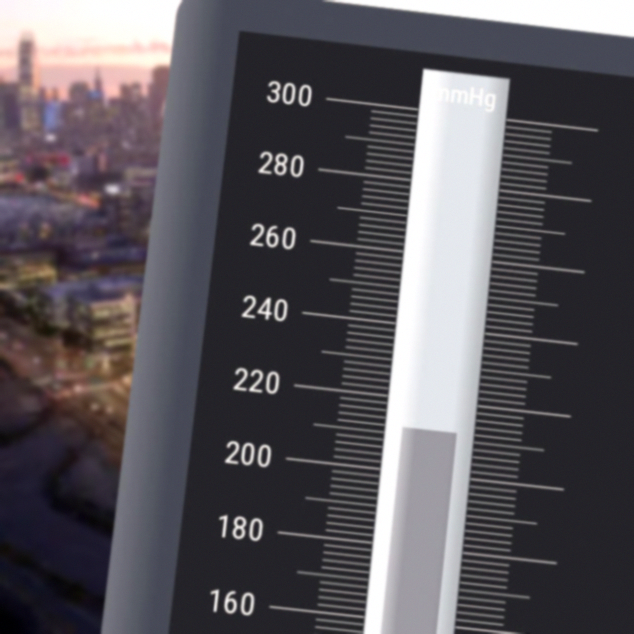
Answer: 212 mmHg
